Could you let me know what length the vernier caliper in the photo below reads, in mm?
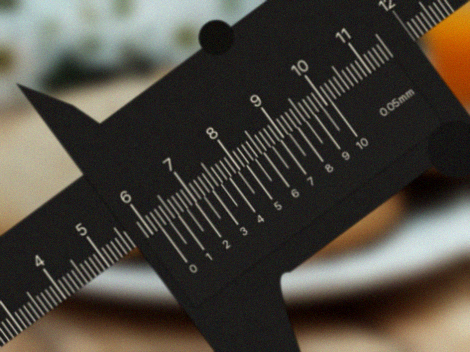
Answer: 62.0 mm
